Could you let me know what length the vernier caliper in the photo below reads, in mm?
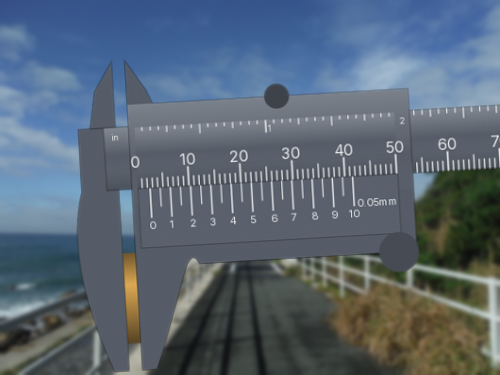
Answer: 2.5 mm
